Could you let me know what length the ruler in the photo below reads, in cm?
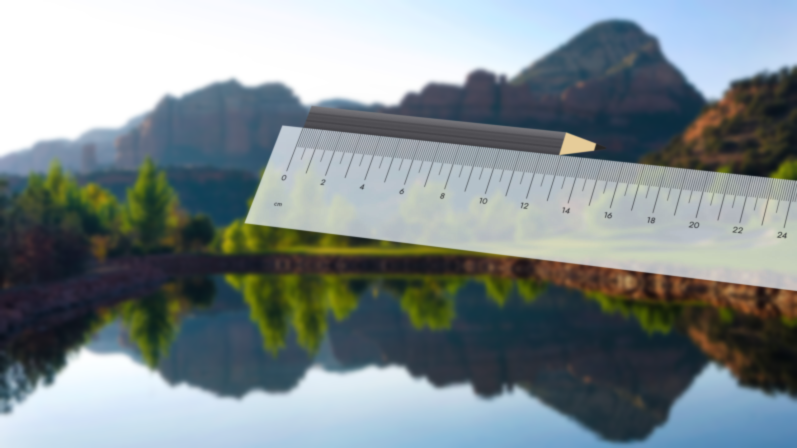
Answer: 15 cm
